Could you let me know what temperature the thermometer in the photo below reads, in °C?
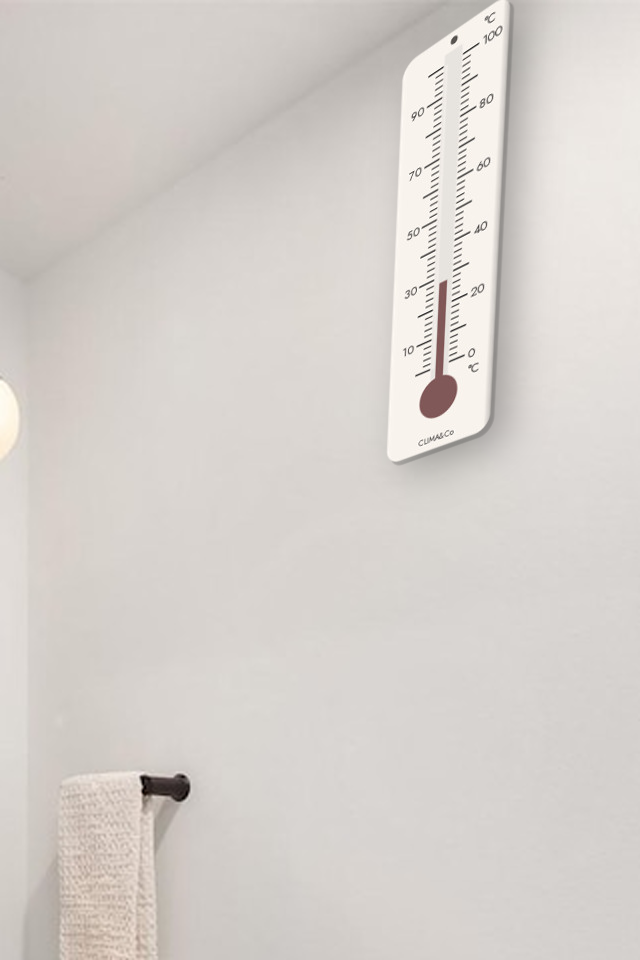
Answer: 28 °C
